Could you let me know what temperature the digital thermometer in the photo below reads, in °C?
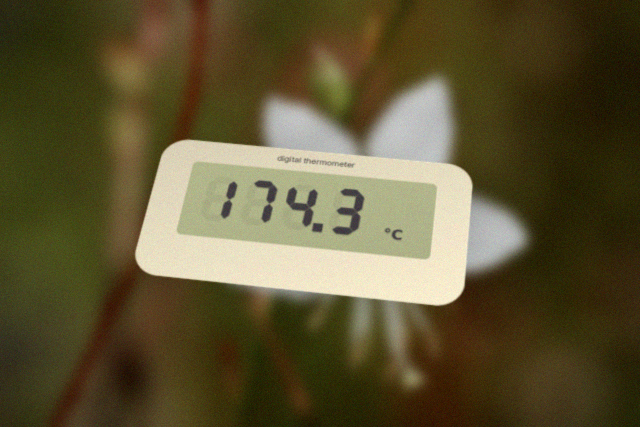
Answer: 174.3 °C
